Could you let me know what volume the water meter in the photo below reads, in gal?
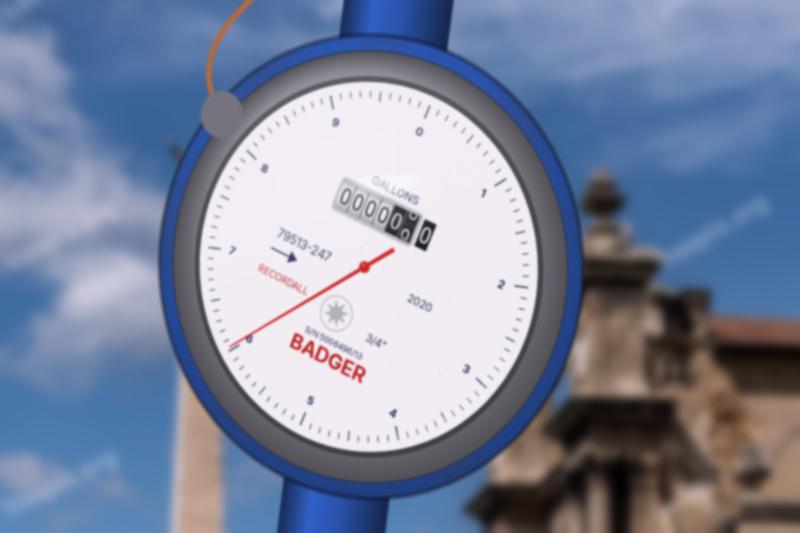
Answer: 86.0 gal
